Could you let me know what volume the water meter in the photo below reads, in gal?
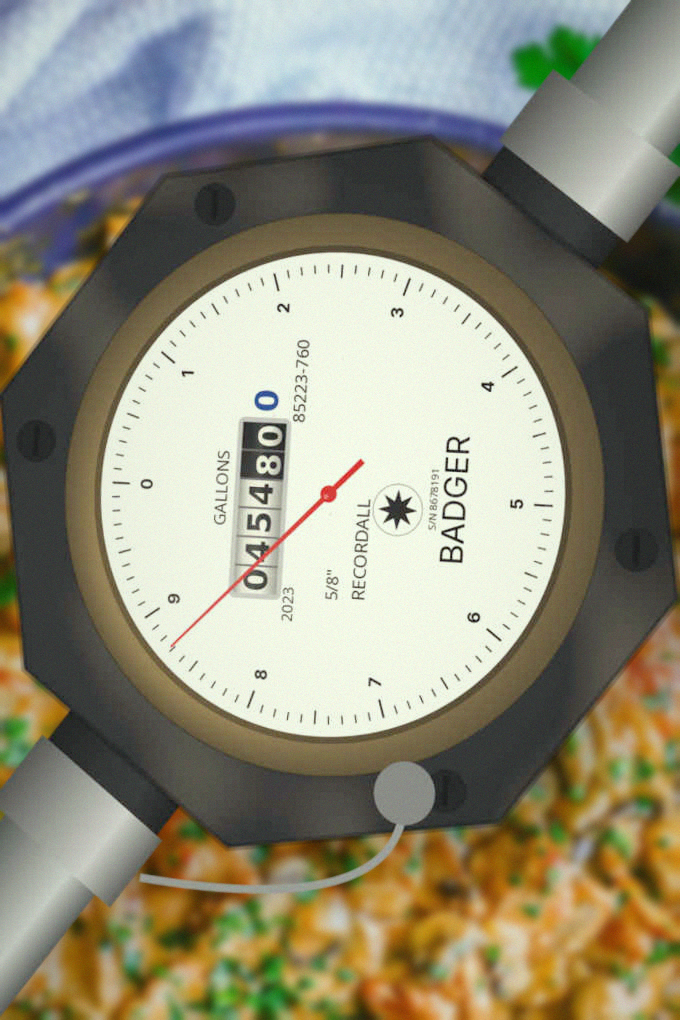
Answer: 454798.7 gal
